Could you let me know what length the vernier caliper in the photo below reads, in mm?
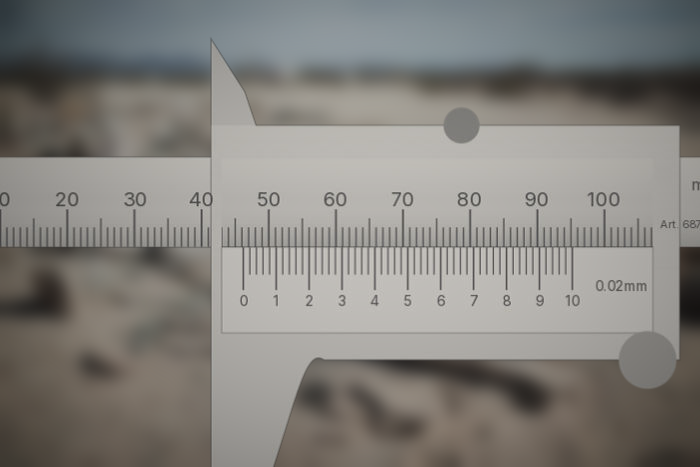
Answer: 46.2 mm
